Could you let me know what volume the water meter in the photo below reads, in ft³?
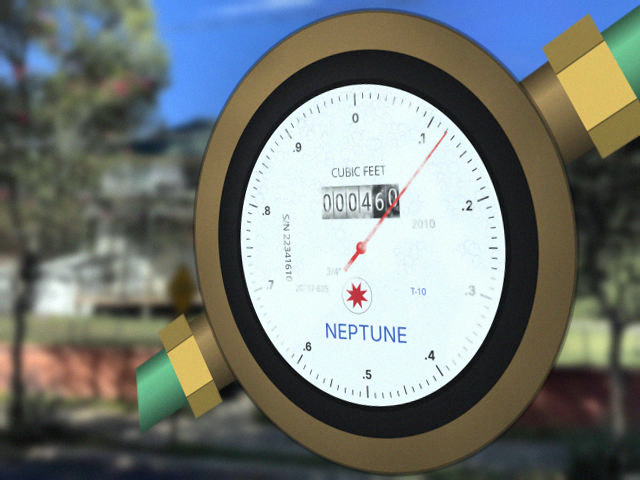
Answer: 460.12 ft³
